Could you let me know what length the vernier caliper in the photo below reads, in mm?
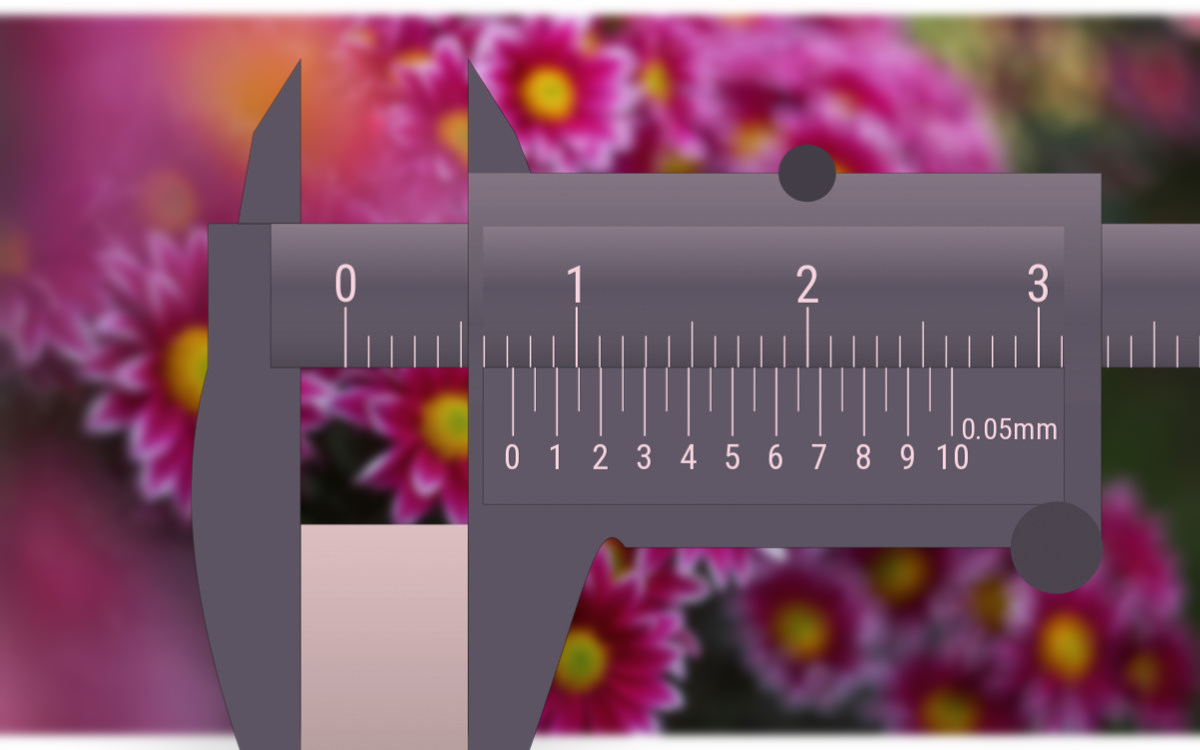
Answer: 7.25 mm
